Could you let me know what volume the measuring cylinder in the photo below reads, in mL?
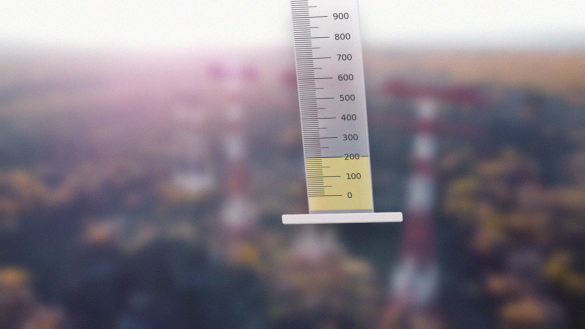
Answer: 200 mL
